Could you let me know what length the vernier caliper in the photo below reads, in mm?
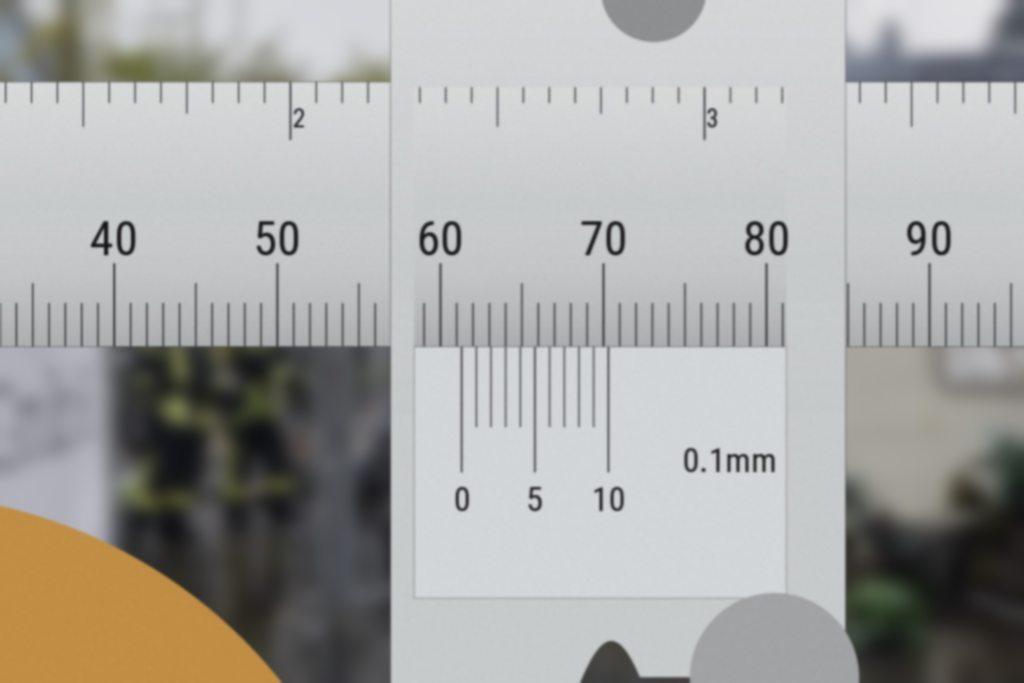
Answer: 61.3 mm
